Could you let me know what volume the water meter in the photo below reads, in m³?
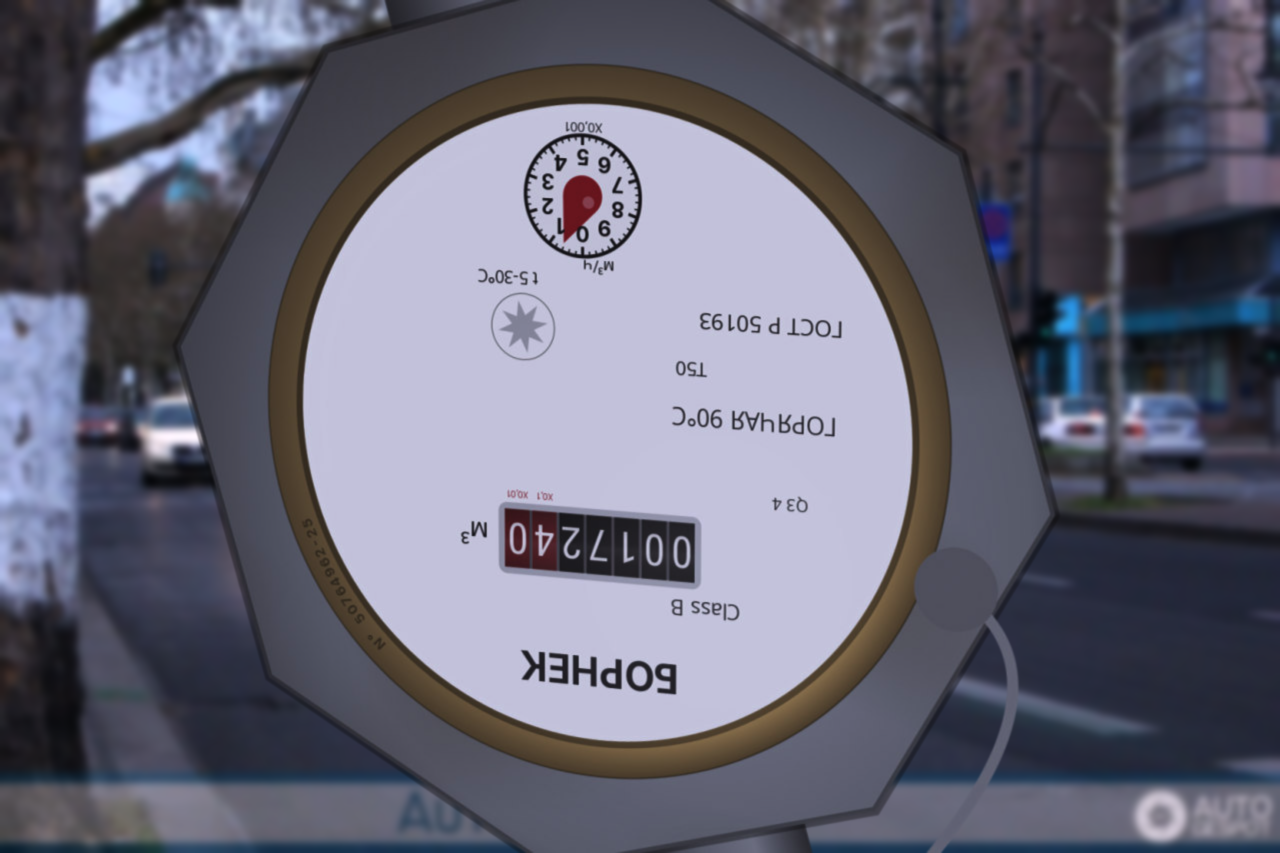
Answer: 172.400 m³
